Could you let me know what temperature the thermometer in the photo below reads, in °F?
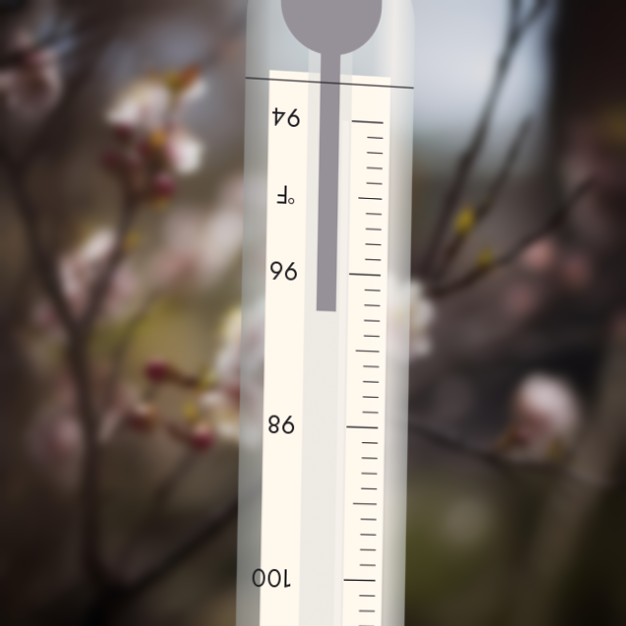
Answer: 96.5 °F
